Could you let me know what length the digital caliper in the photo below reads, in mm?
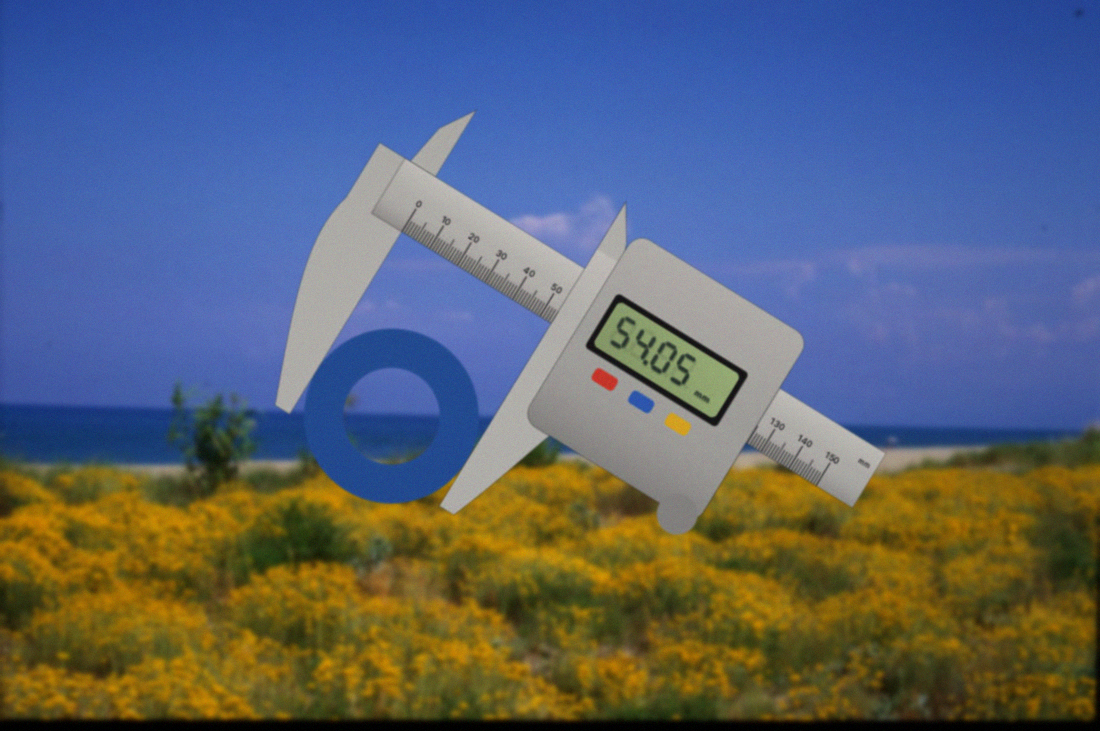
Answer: 54.05 mm
